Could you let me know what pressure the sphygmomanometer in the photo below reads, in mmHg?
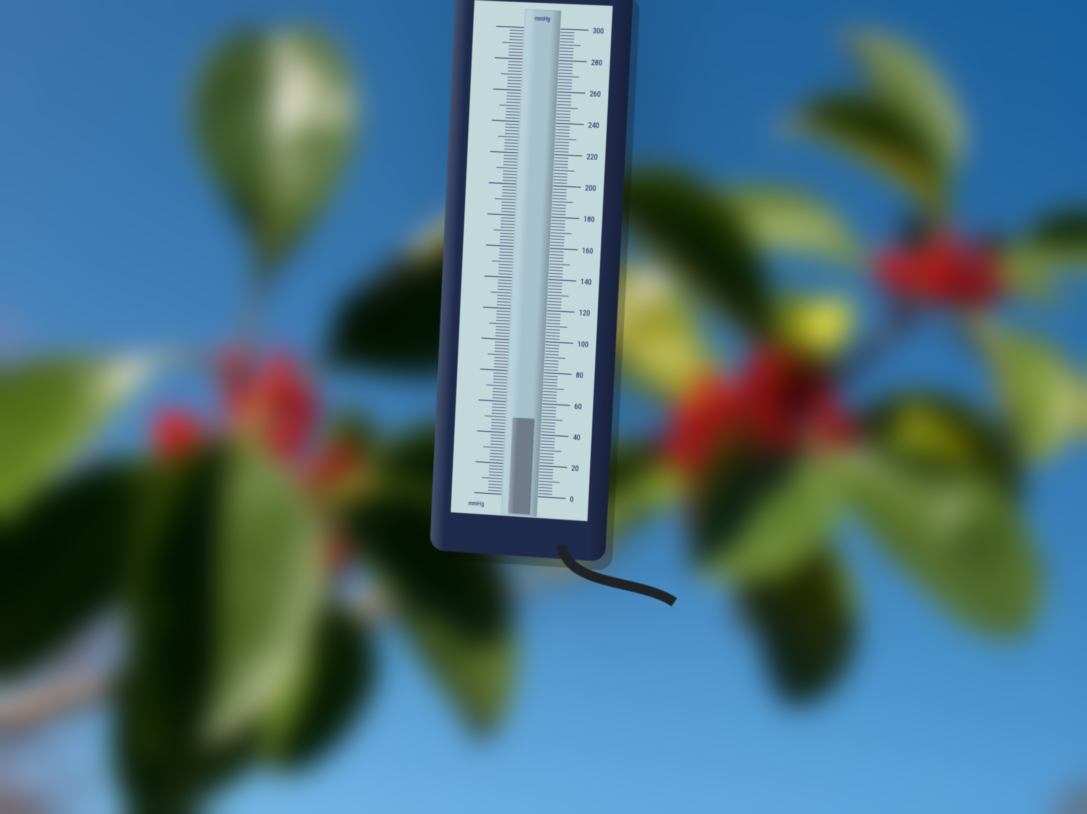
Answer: 50 mmHg
